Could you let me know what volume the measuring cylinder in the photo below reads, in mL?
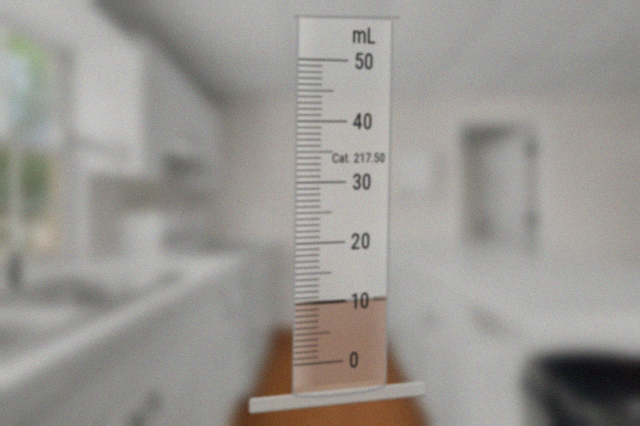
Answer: 10 mL
